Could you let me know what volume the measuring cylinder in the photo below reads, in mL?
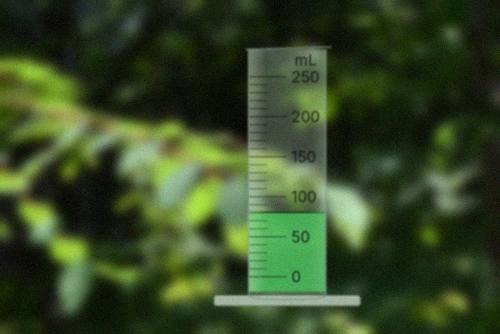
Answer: 80 mL
